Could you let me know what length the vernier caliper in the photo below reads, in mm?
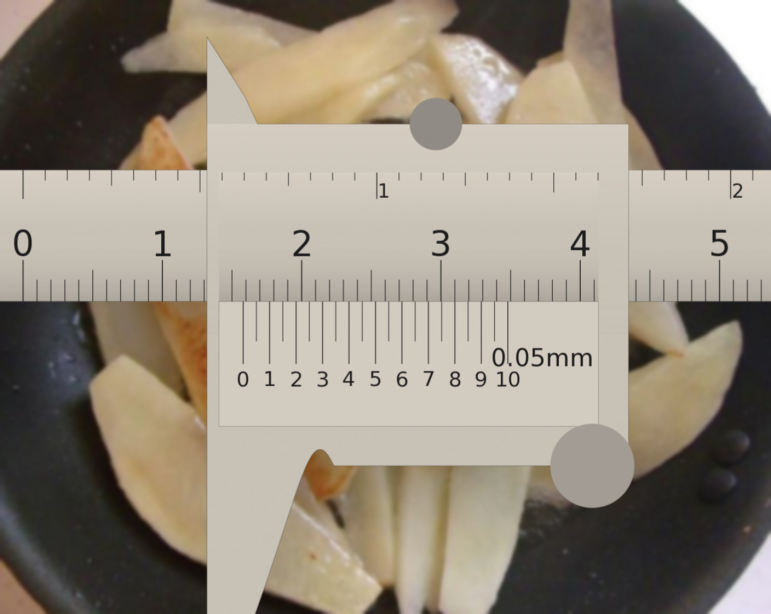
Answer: 15.8 mm
